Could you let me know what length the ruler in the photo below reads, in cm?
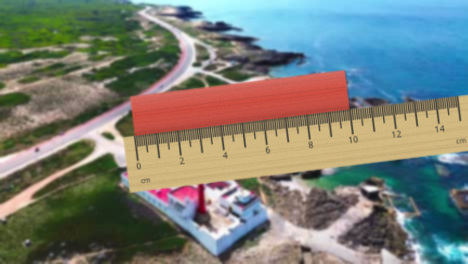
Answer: 10 cm
